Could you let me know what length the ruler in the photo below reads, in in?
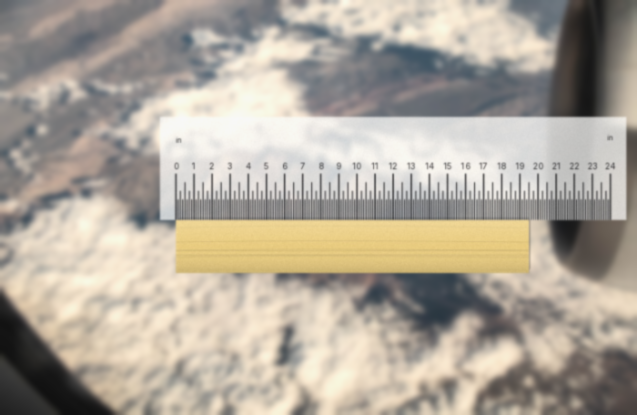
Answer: 19.5 in
